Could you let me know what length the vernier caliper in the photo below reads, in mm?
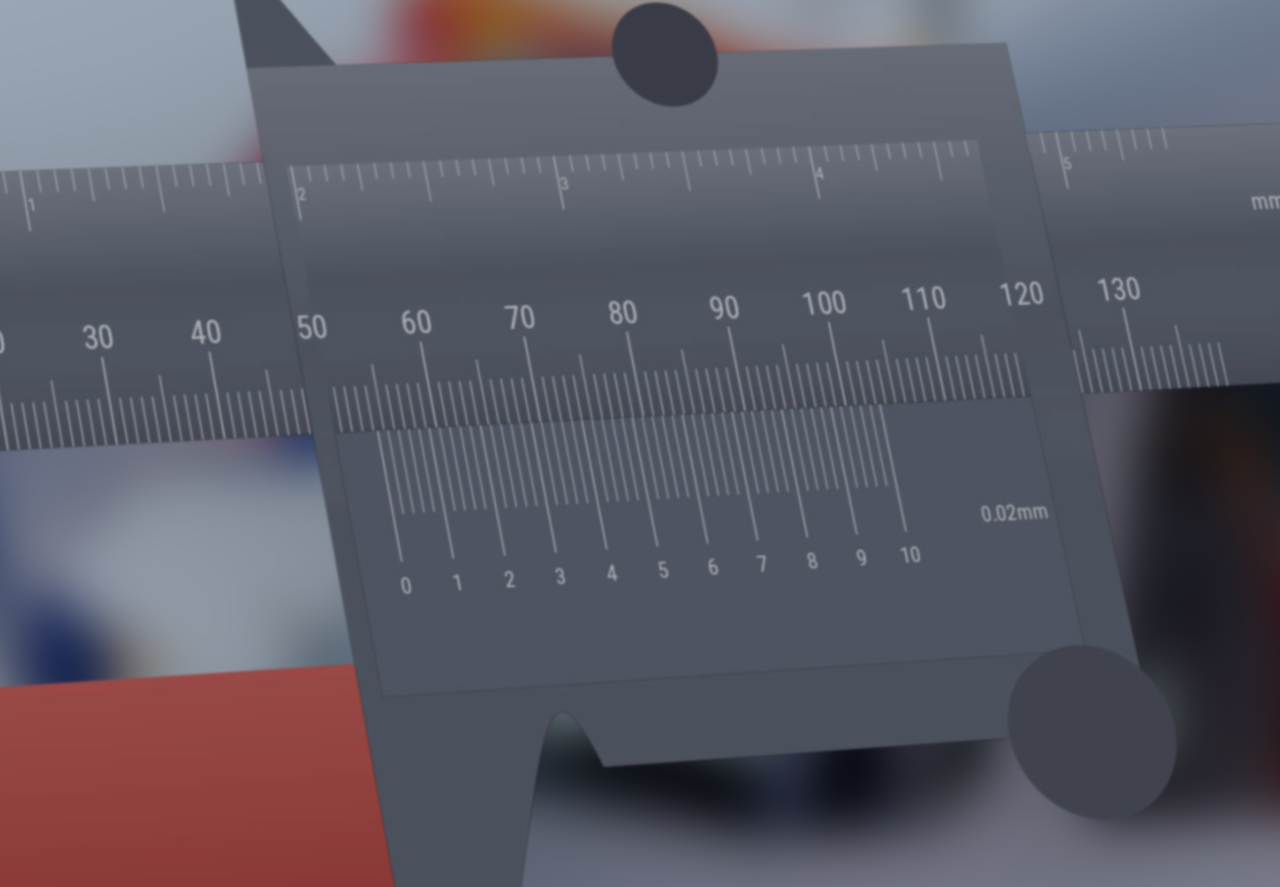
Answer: 54.4 mm
